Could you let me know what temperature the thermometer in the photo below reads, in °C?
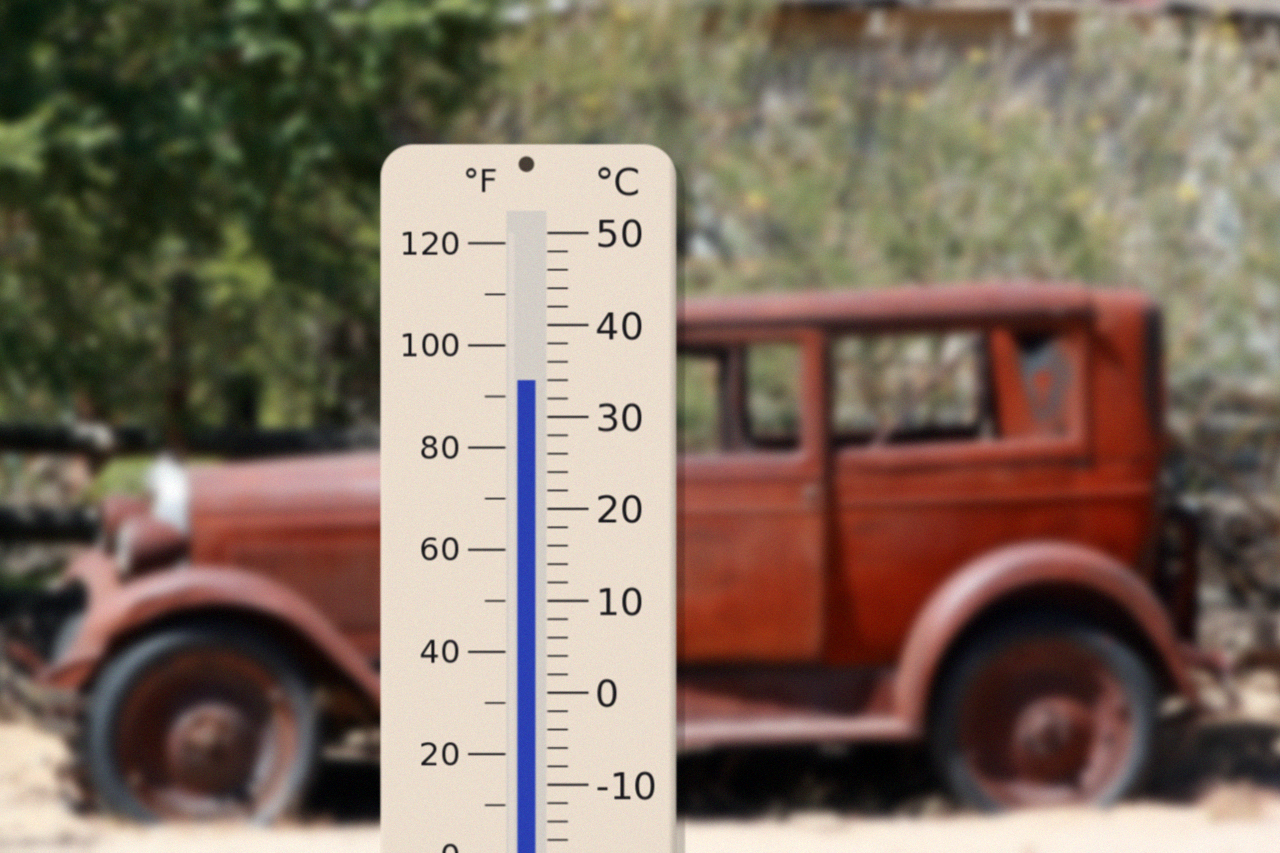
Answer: 34 °C
